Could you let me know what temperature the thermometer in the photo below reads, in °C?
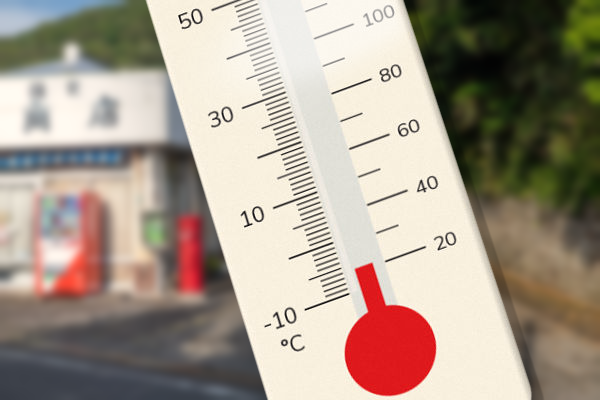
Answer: -6 °C
